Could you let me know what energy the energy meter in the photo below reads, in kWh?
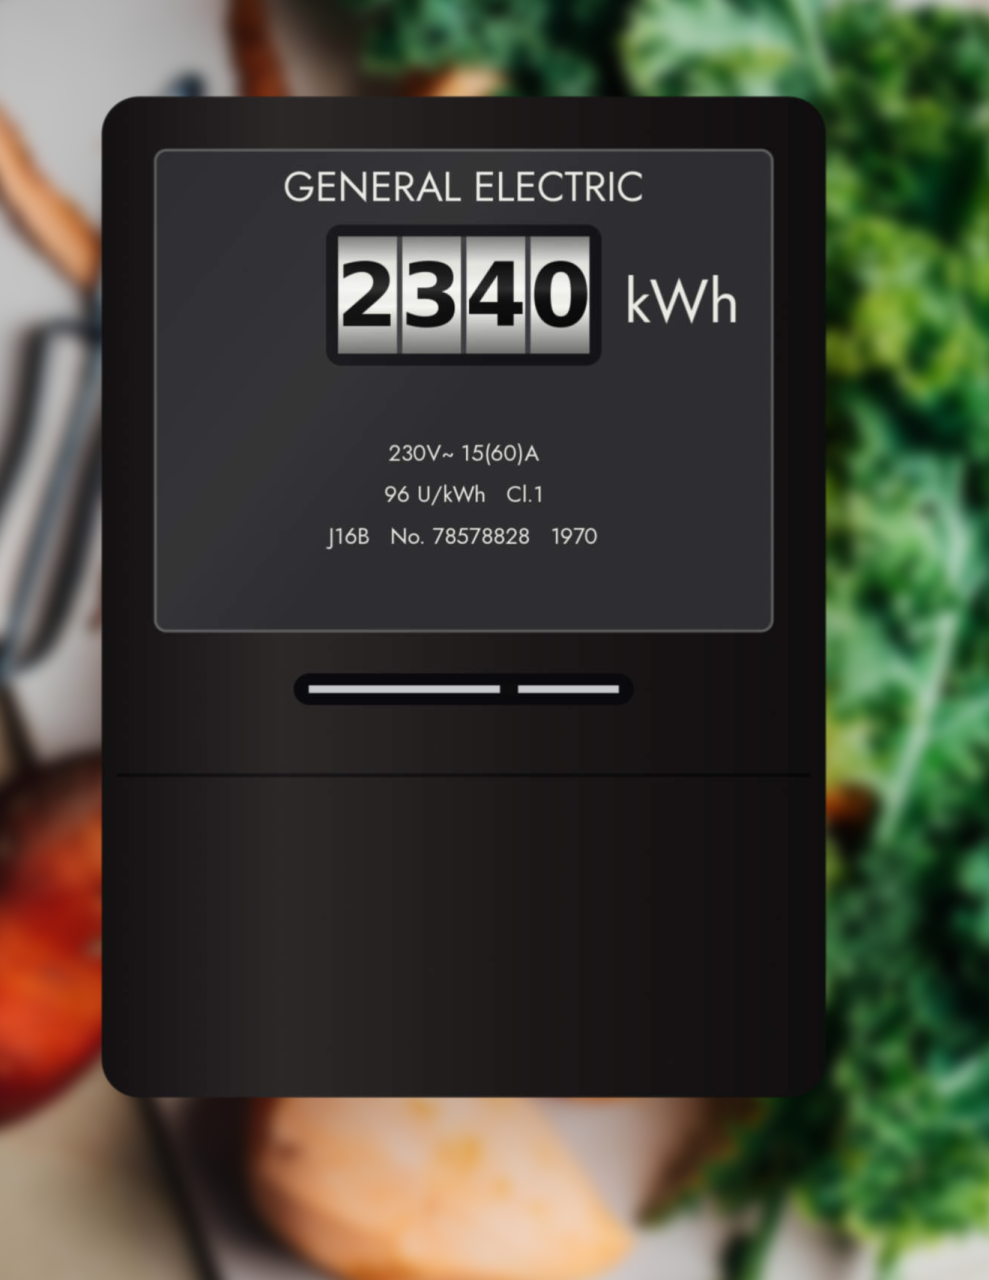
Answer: 2340 kWh
